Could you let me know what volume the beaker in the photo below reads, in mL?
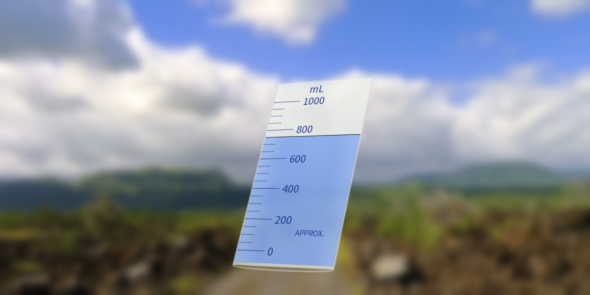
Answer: 750 mL
